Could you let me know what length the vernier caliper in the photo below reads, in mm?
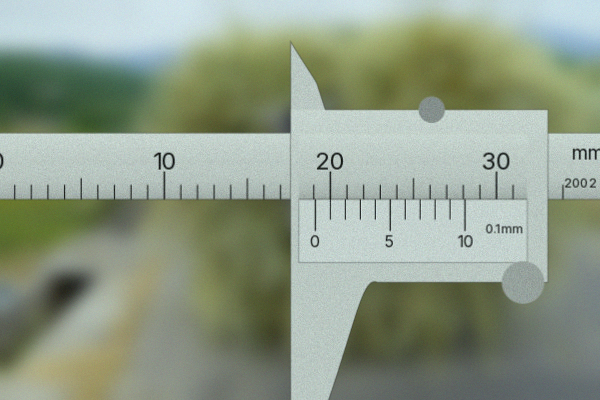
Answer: 19.1 mm
